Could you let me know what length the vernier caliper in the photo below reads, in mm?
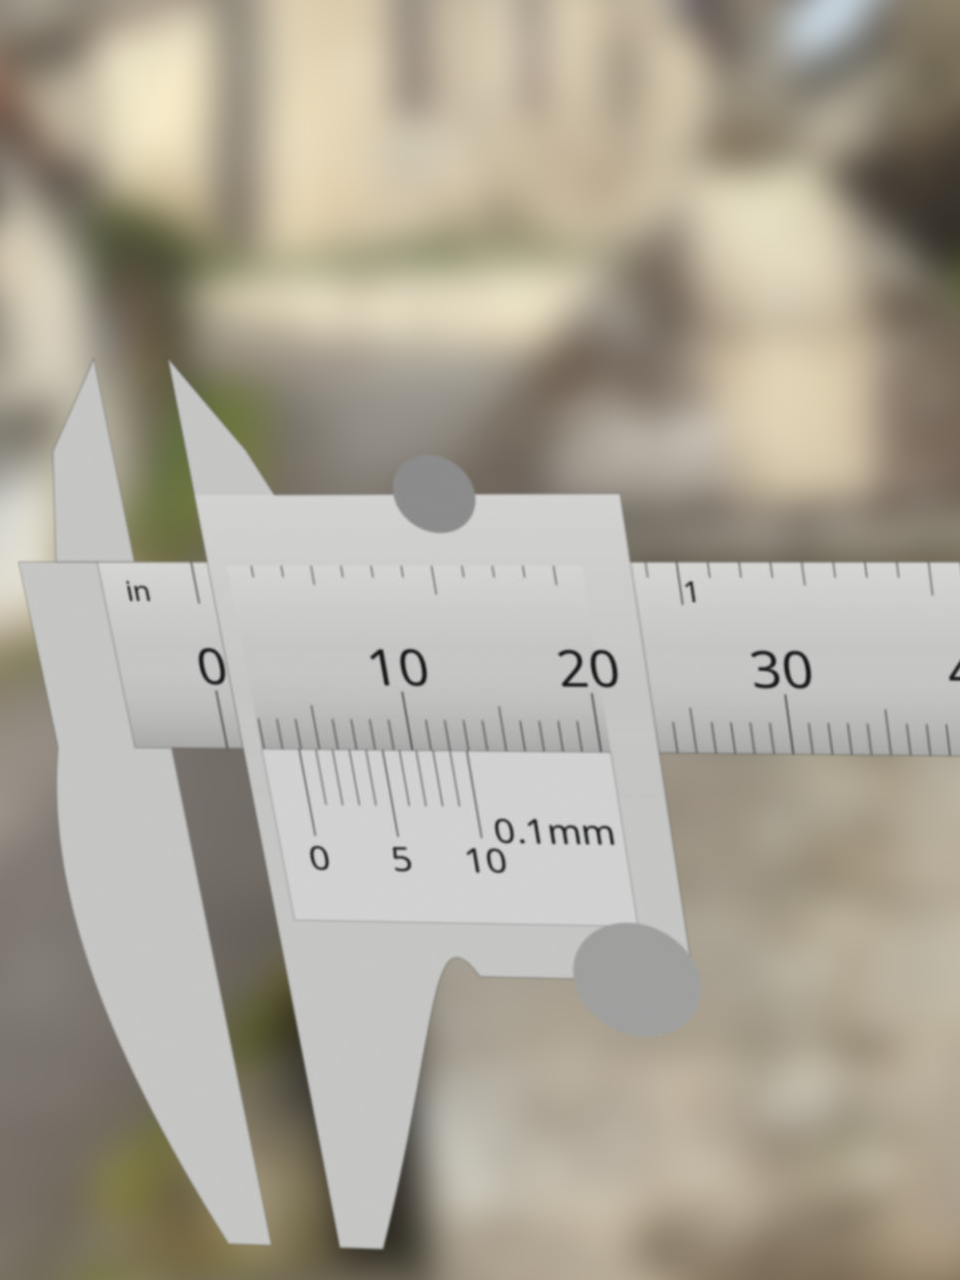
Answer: 3.9 mm
